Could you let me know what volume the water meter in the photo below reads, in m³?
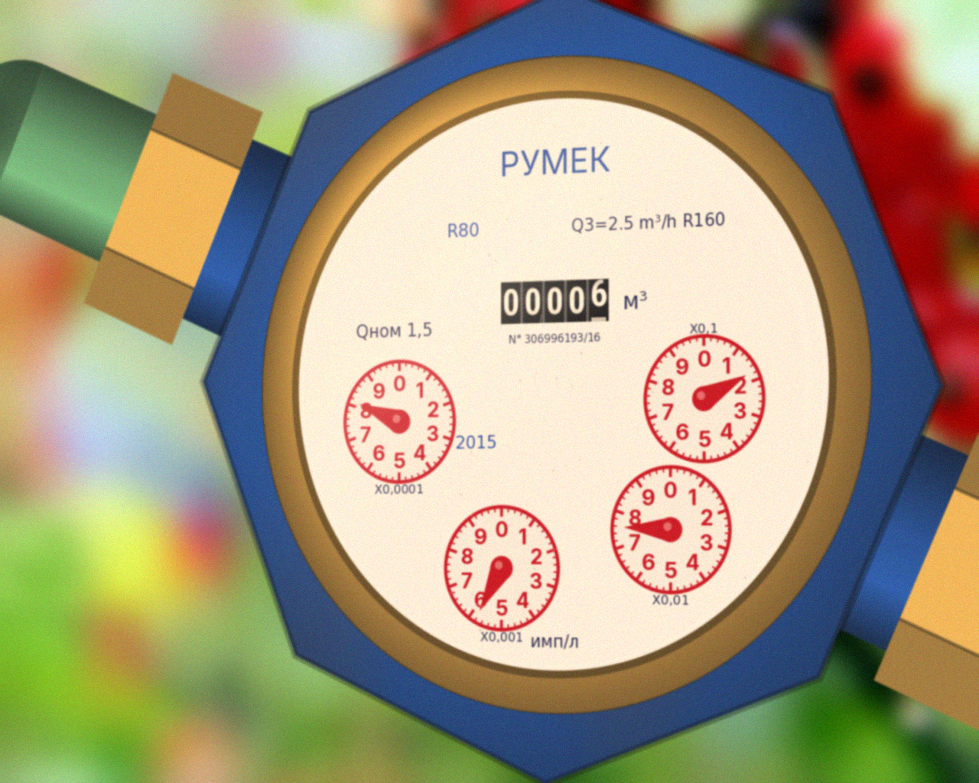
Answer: 6.1758 m³
